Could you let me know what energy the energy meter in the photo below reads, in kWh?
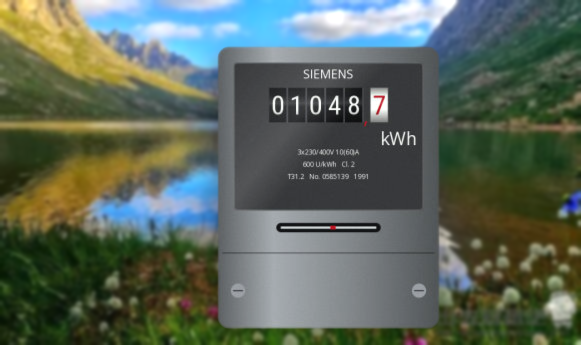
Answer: 1048.7 kWh
